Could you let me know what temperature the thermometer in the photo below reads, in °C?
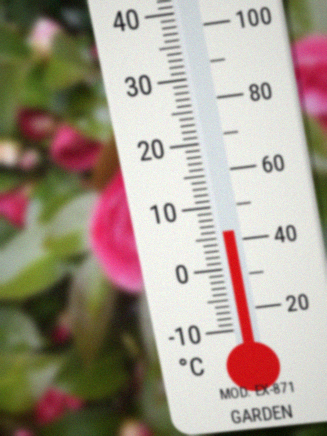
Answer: 6 °C
